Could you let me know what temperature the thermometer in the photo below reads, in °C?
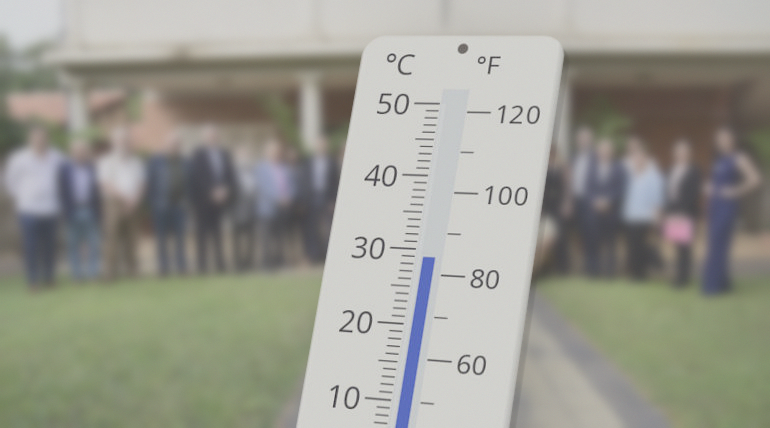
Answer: 29 °C
